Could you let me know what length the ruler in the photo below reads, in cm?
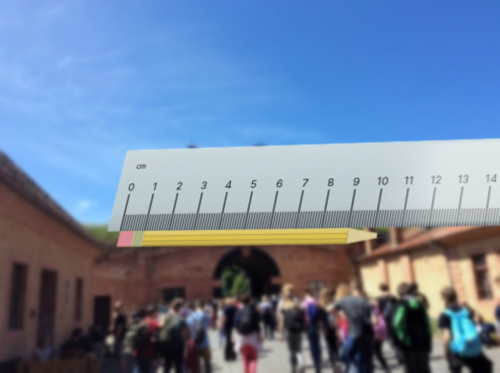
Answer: 10.5 cm
